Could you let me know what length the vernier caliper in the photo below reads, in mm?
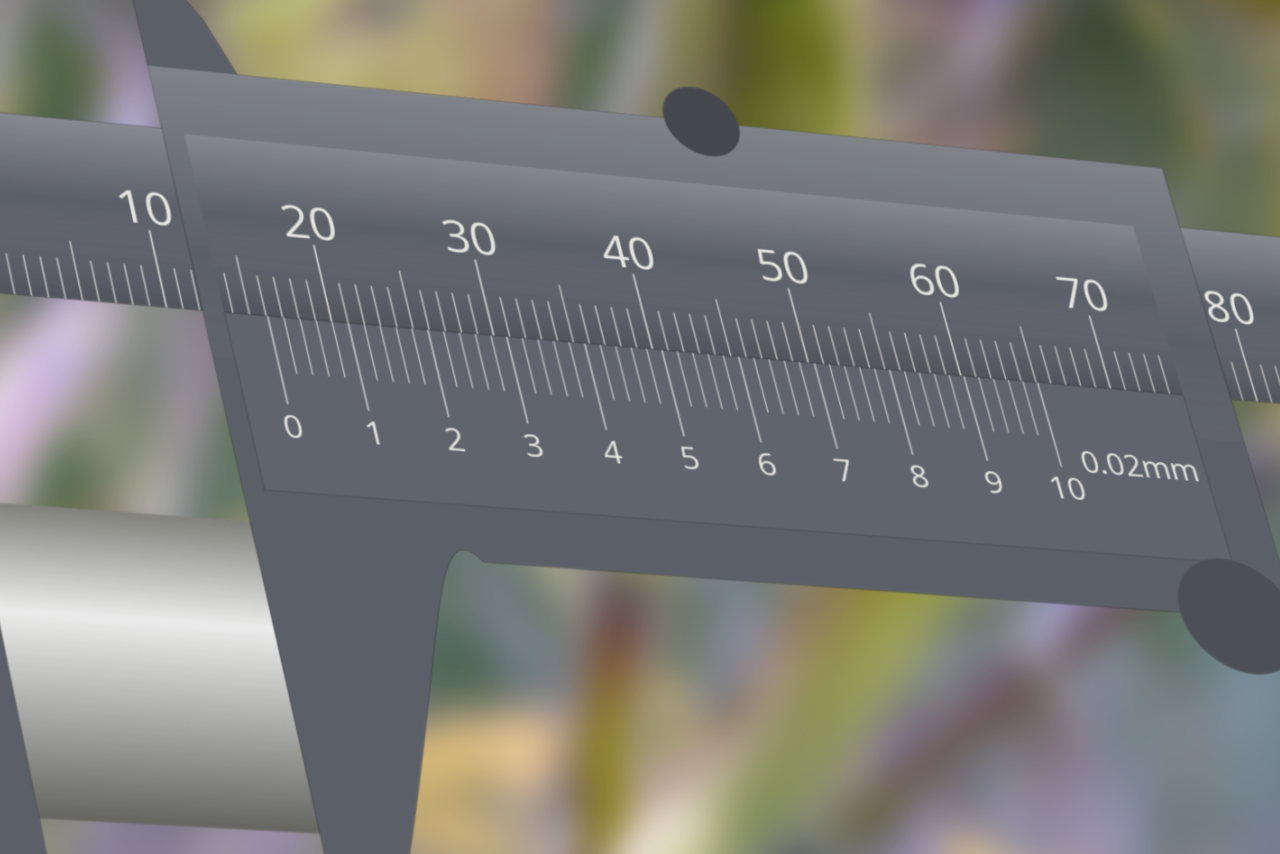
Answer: 16.1 mm
